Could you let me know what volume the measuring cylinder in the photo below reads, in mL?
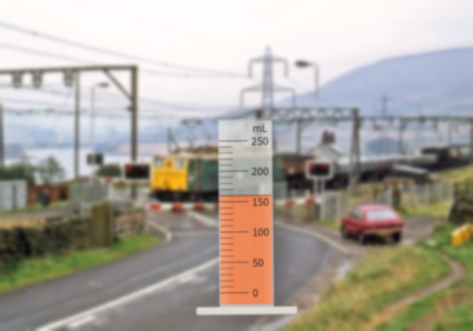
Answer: 160 mL
